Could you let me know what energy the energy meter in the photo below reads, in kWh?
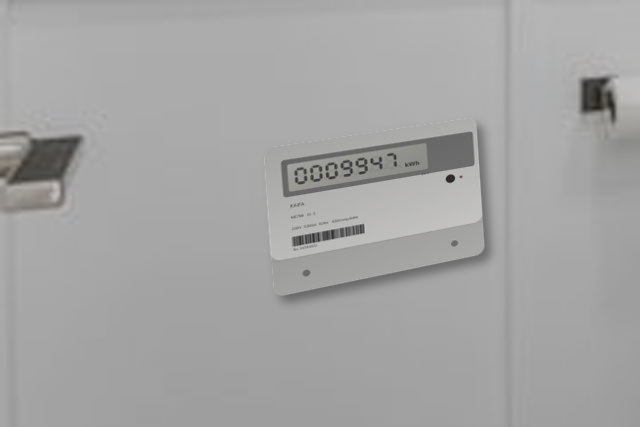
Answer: 9947 kWh
